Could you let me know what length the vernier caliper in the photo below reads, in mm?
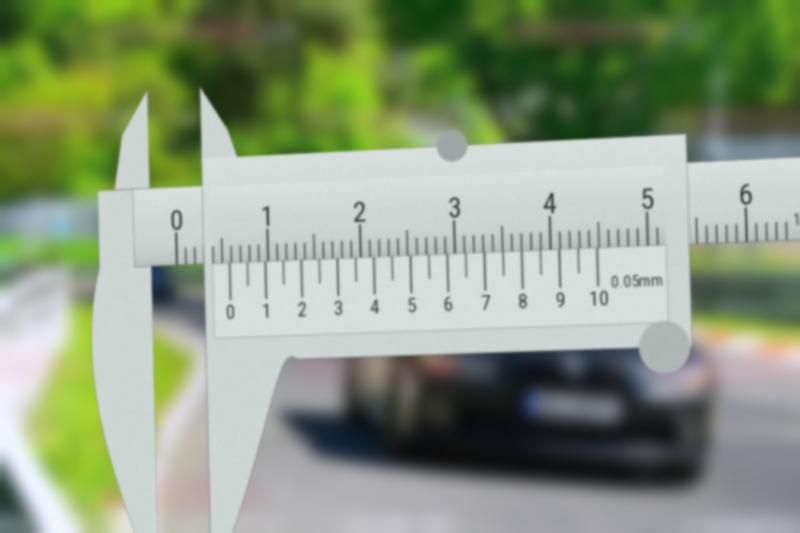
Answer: 5.8 mm
